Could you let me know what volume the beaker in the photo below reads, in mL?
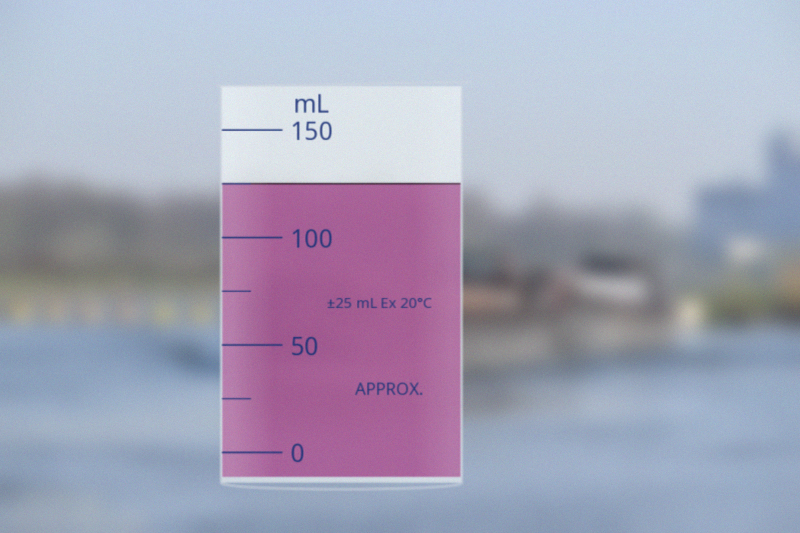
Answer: 125 mL
